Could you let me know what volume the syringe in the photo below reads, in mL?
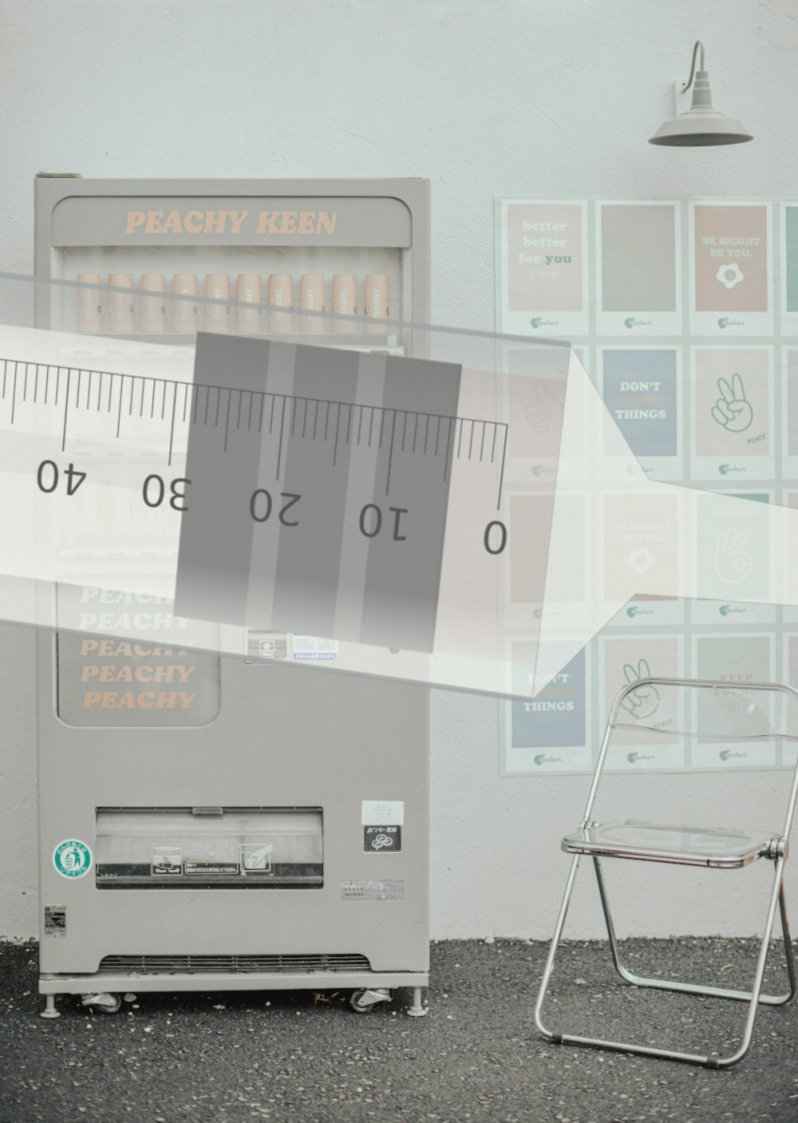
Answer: 4.5 mL
